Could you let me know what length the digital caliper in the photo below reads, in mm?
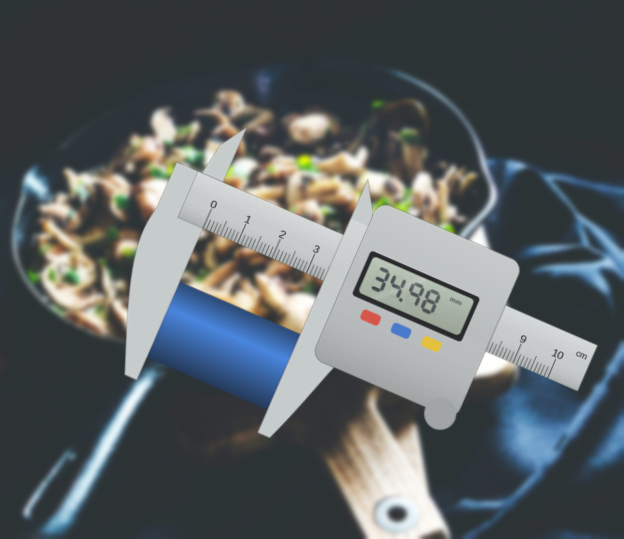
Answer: 34.98 mm
